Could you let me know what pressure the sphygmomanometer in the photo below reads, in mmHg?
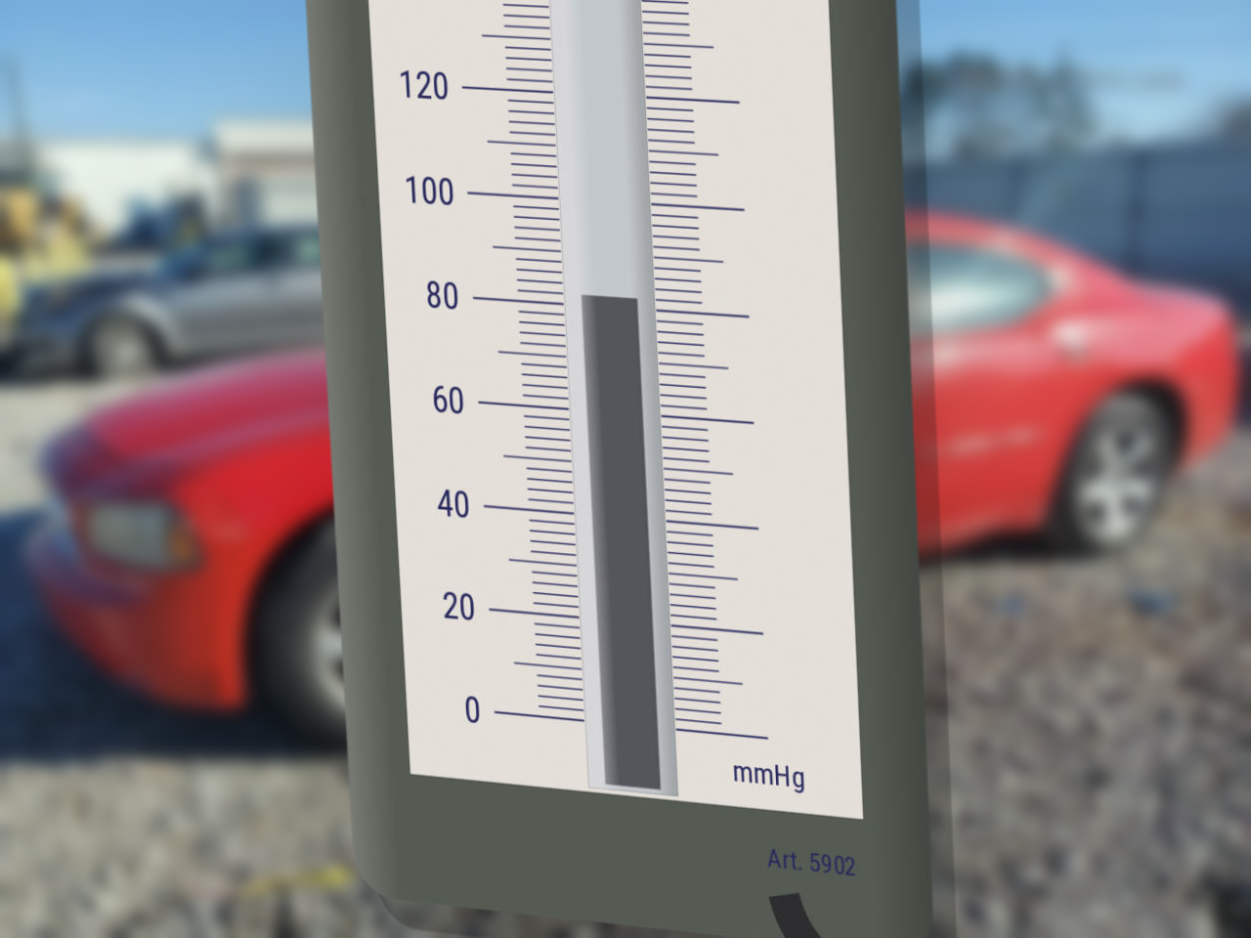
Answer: 82 mmHg
